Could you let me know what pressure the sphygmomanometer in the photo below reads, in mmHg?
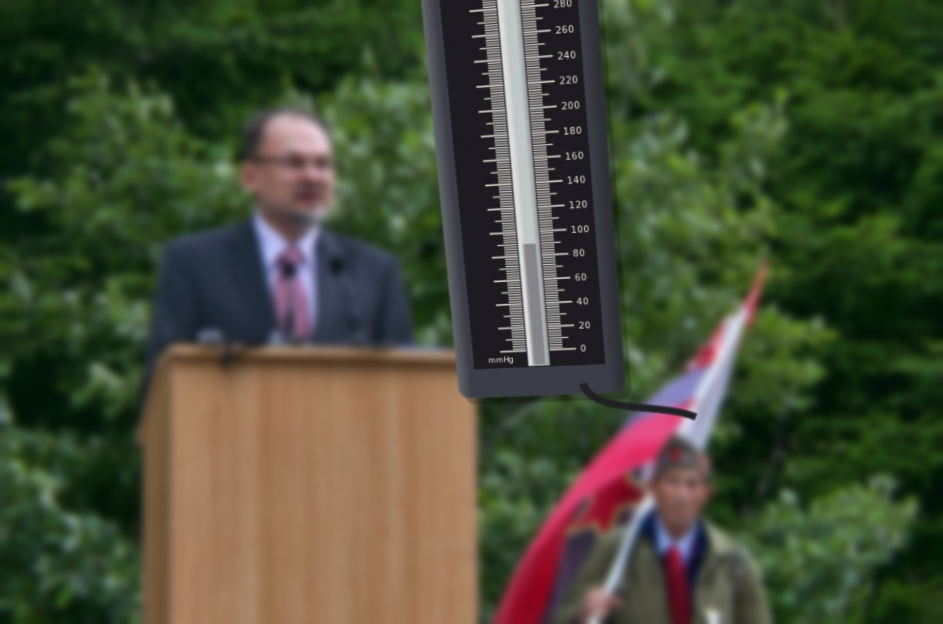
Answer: 90 mmHg
